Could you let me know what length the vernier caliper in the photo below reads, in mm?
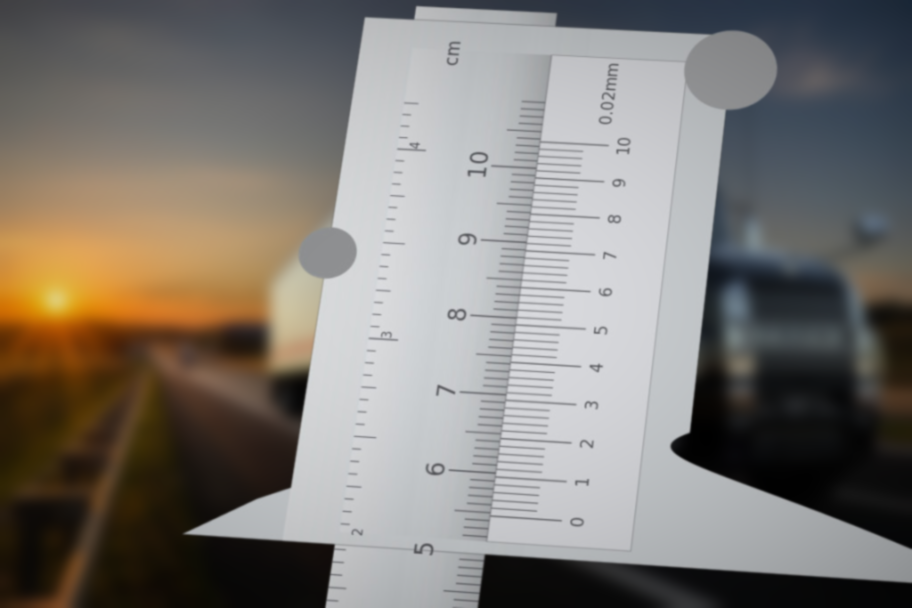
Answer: 54.6 mm
